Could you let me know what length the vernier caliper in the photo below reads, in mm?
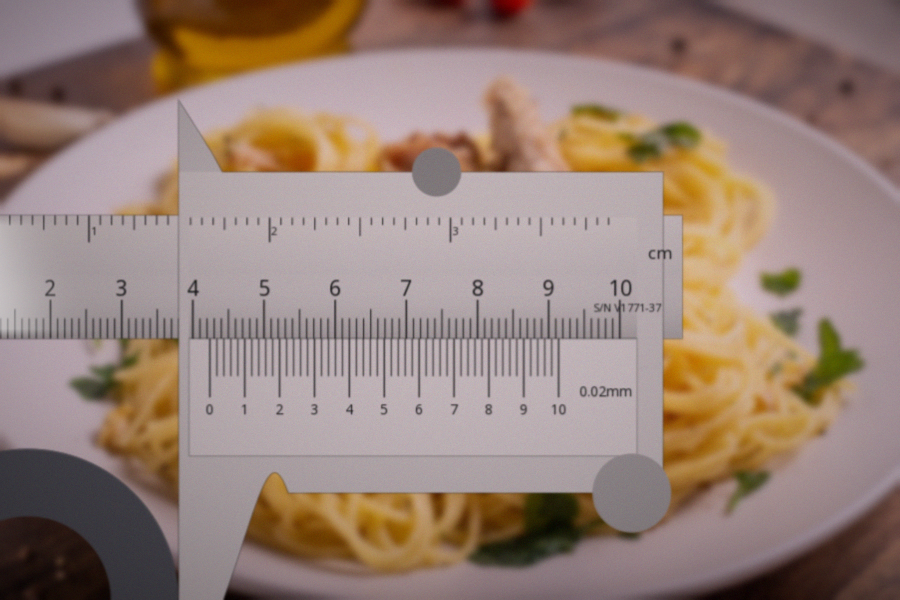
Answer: 42.4 mm
